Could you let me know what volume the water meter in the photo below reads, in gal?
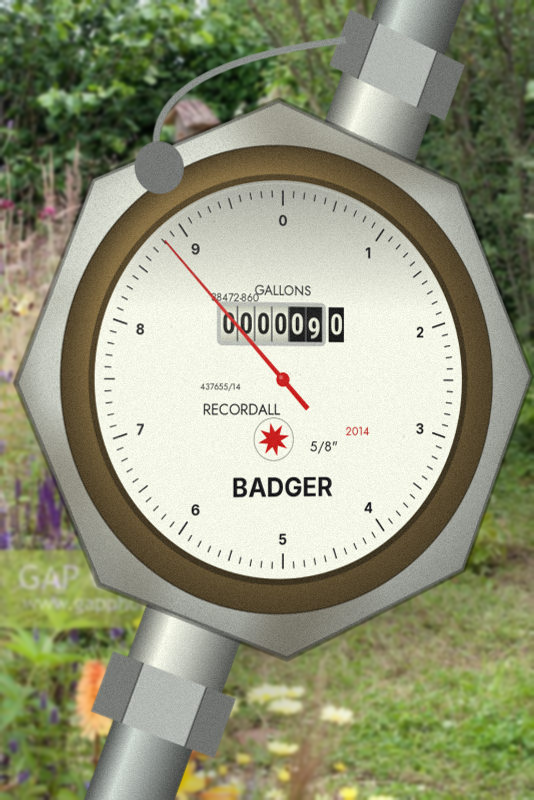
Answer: 88.8 gal
